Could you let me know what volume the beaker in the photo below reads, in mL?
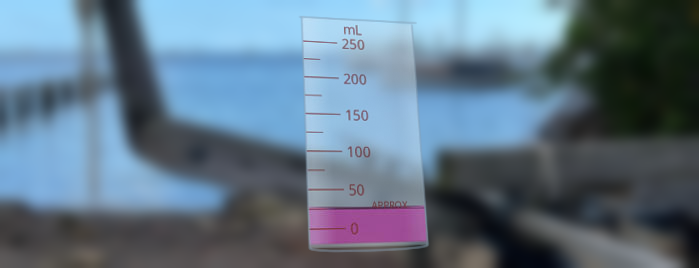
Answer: 25 mL
